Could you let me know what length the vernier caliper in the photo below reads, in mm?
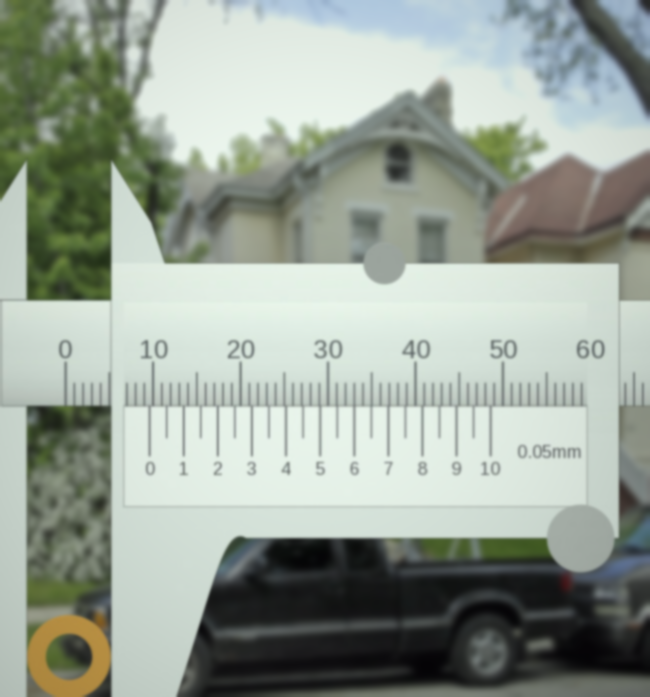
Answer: 9.6 mm
